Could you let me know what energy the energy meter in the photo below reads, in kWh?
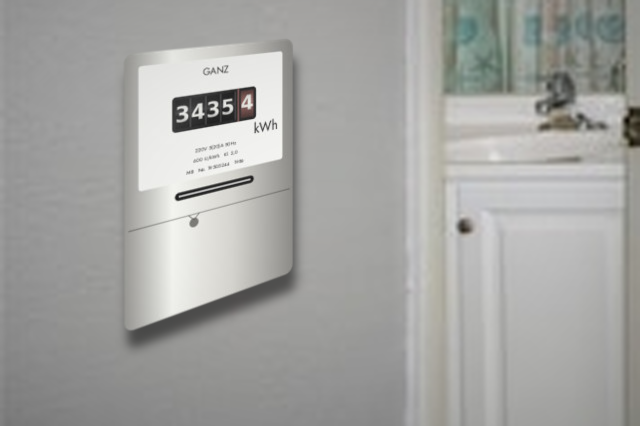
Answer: 3435.4 kWh
